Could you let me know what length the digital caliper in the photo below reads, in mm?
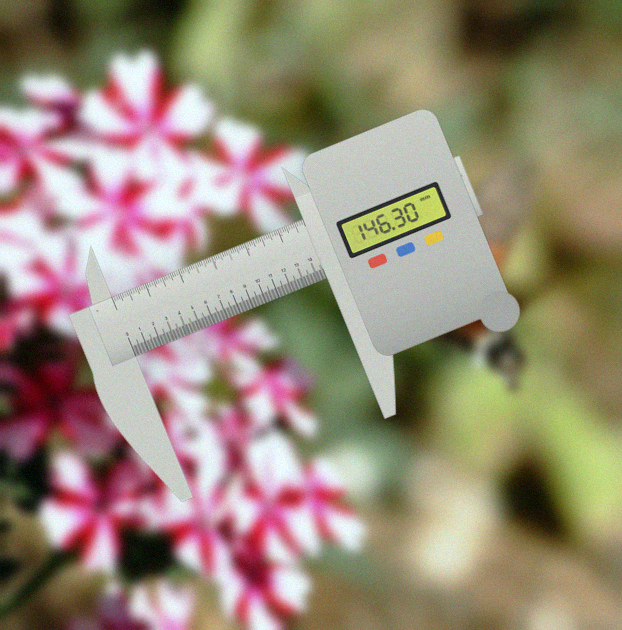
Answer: 146.30 mm
